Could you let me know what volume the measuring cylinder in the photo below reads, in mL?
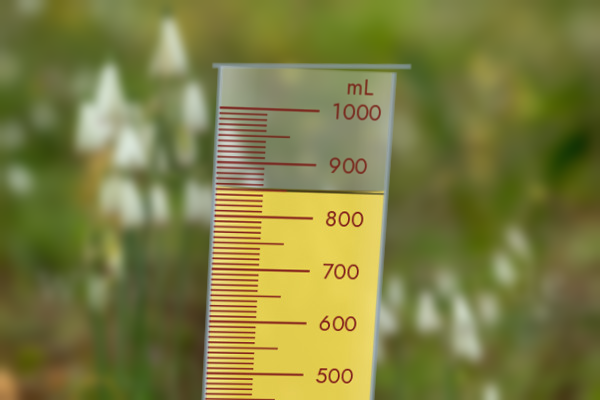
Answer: 850 mL
